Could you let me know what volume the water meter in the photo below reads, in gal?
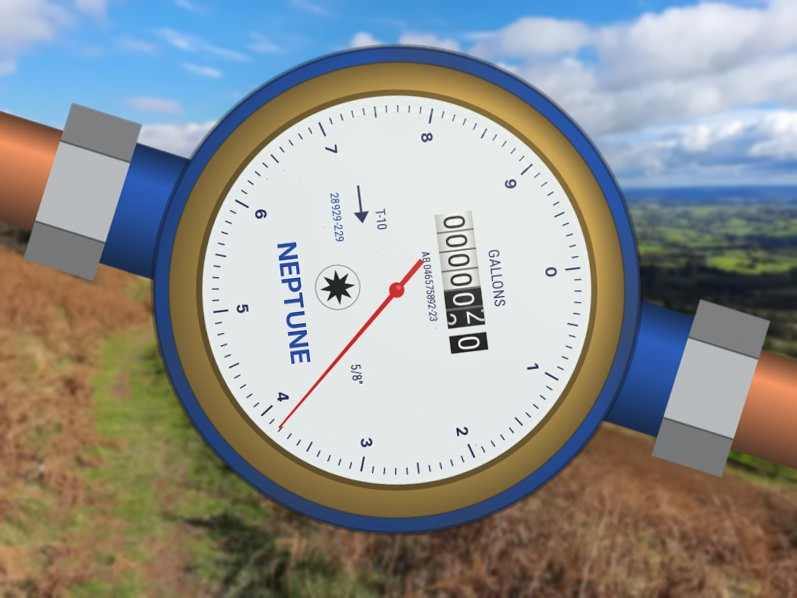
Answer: 23.8 gal
